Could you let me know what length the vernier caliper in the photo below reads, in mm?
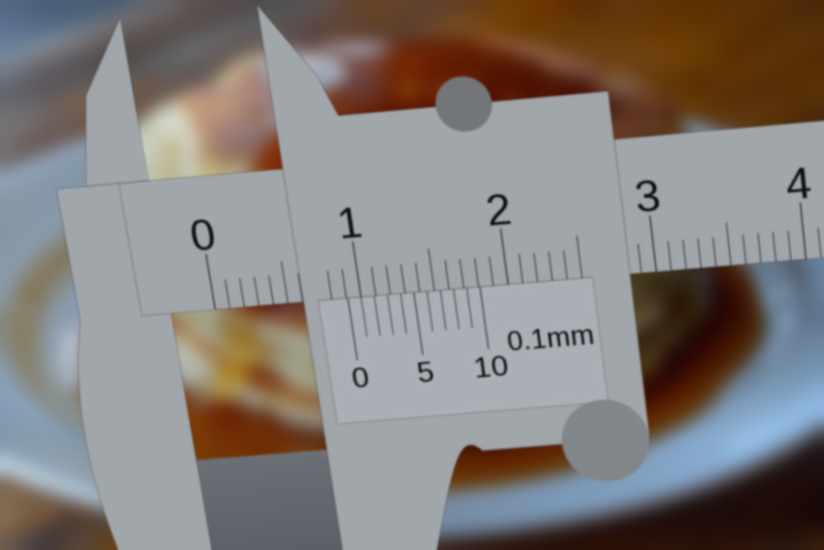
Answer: 9.1 mm
